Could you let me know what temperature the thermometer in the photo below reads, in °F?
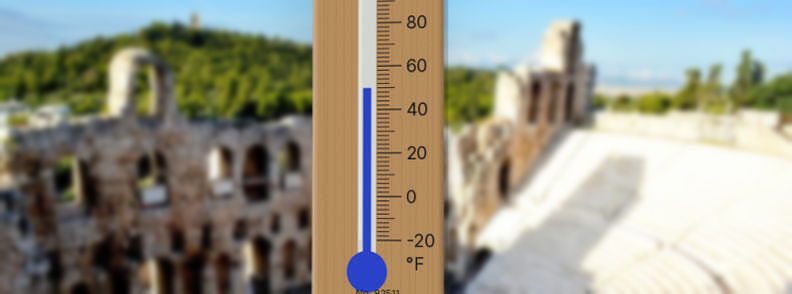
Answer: 50 °F
